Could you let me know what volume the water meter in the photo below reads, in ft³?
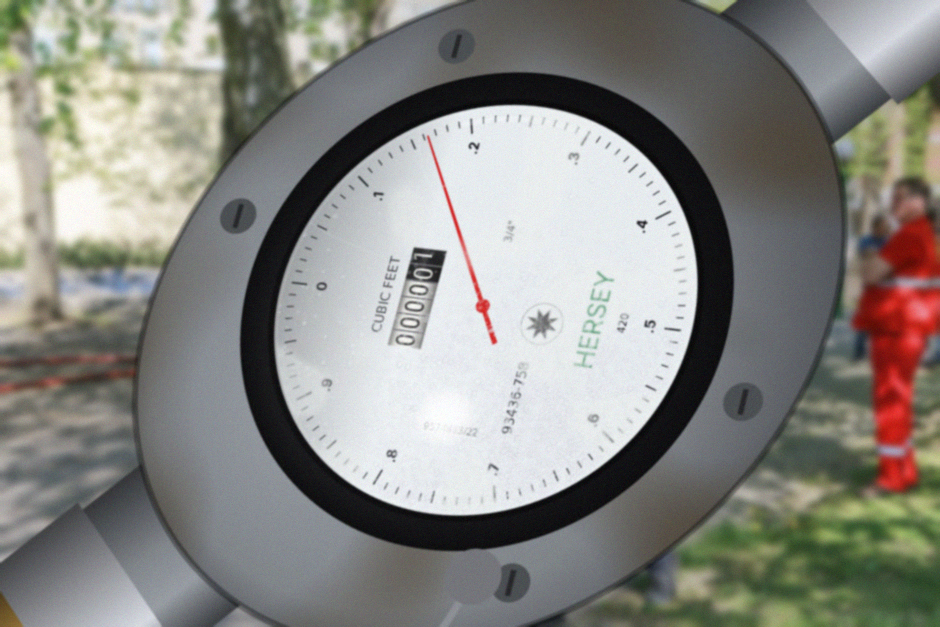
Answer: 1.16 ft³
